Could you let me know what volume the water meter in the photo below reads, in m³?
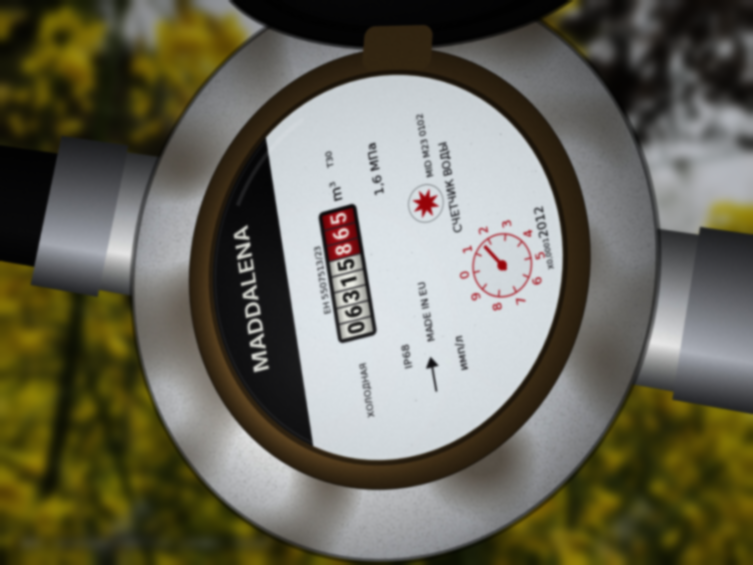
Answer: 6315.8651 m³
